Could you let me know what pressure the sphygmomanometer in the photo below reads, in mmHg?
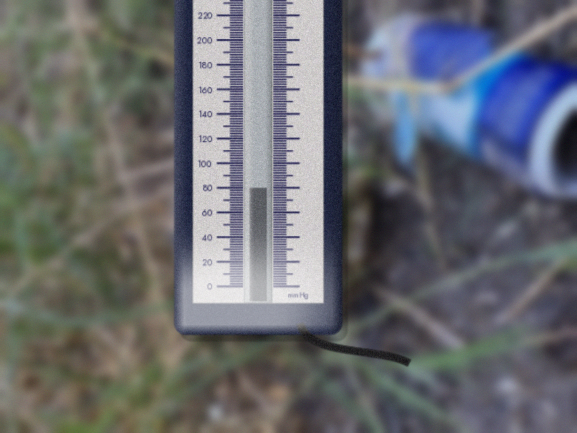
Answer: 80 mmHg
